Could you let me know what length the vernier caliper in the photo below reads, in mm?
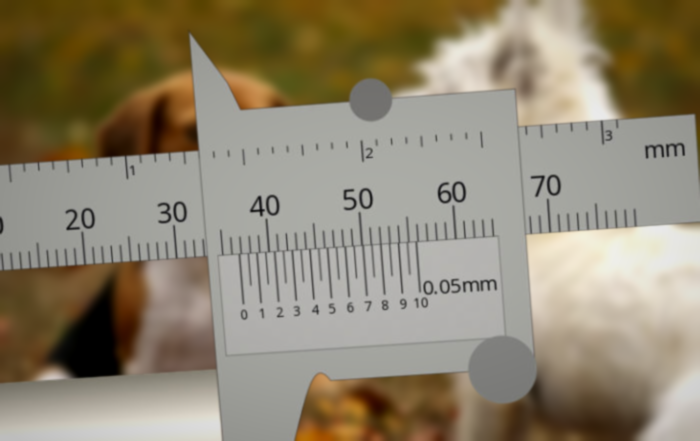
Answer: 36.8 mm
